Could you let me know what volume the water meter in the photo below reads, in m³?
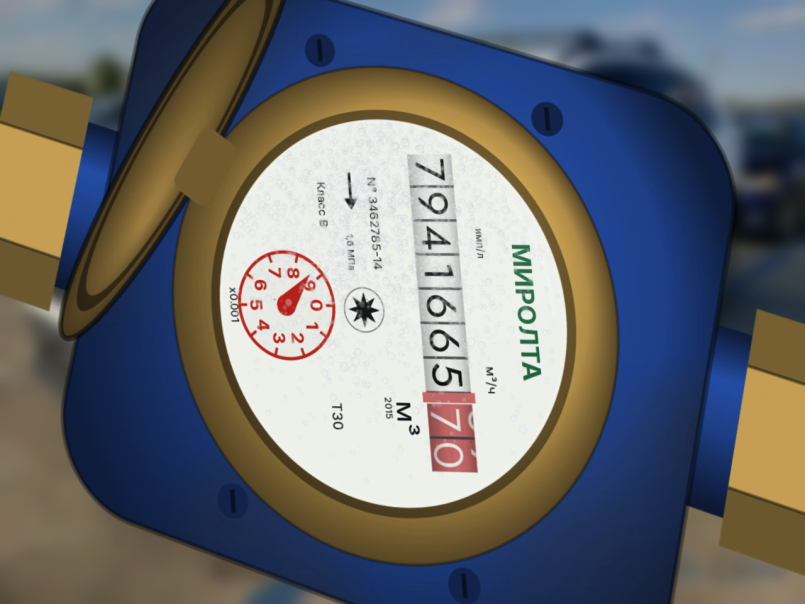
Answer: 7941665.698 m³
